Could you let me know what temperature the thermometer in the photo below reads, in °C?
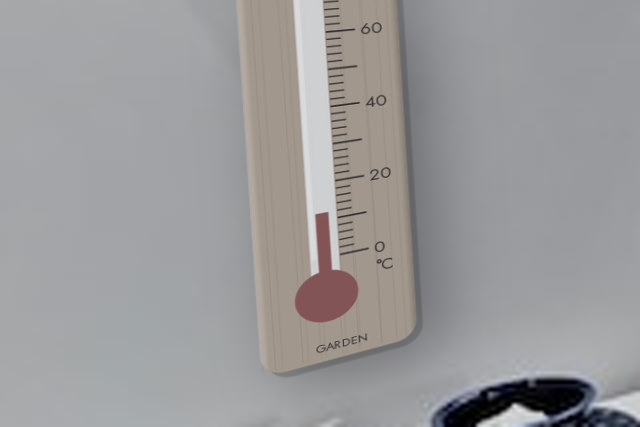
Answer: 12 °C
